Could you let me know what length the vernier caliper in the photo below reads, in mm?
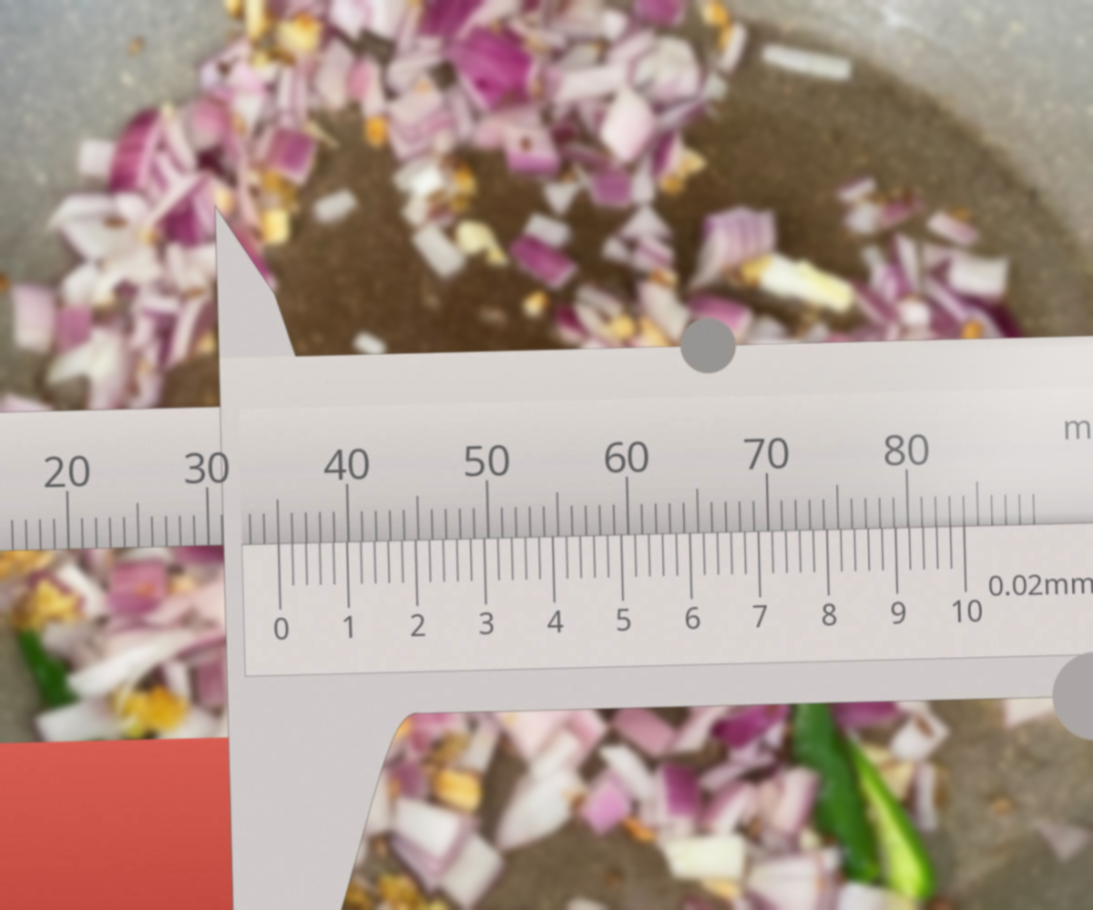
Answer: 35.0 mm
